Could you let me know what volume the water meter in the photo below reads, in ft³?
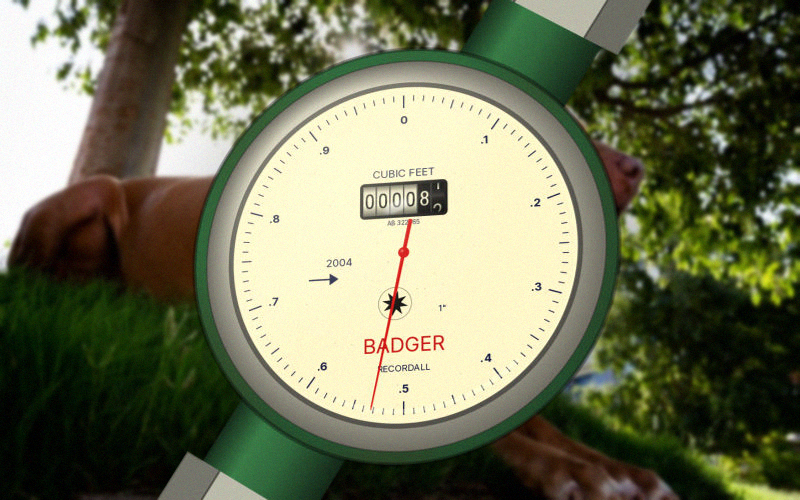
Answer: 81.53 ft³
